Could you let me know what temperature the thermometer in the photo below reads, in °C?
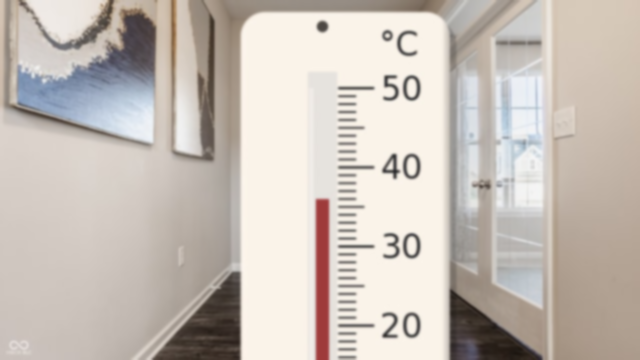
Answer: 36 °C
